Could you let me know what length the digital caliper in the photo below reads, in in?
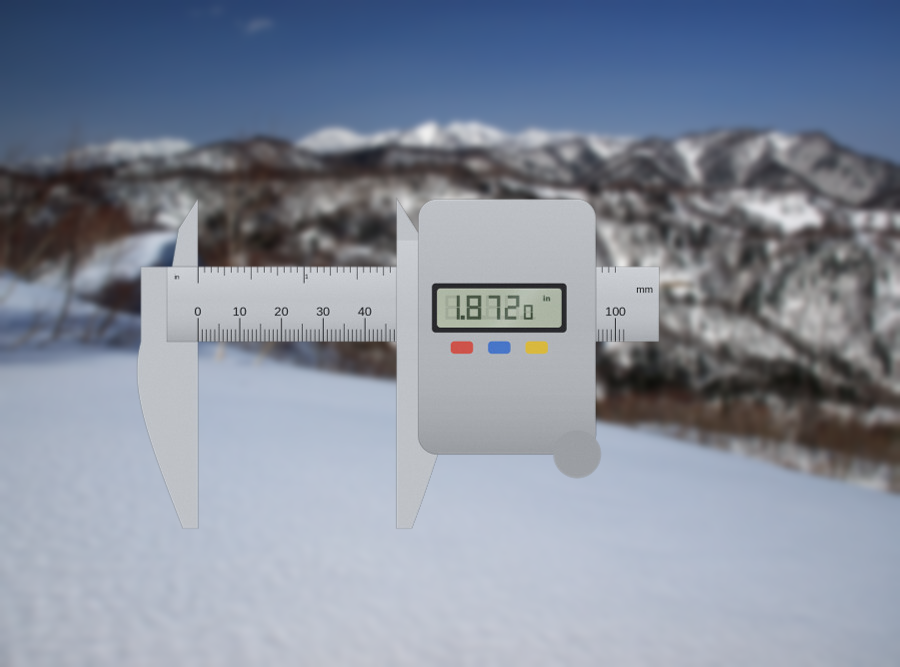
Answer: 1.8720 in
